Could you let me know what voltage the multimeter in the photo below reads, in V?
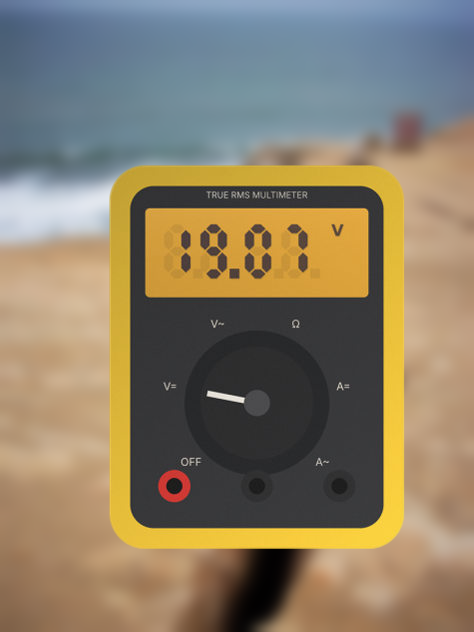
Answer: 19.07 V
